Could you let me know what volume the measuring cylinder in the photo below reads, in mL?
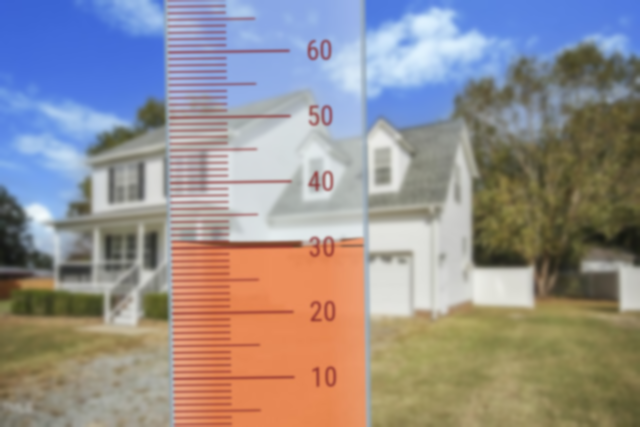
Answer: 30 mL
